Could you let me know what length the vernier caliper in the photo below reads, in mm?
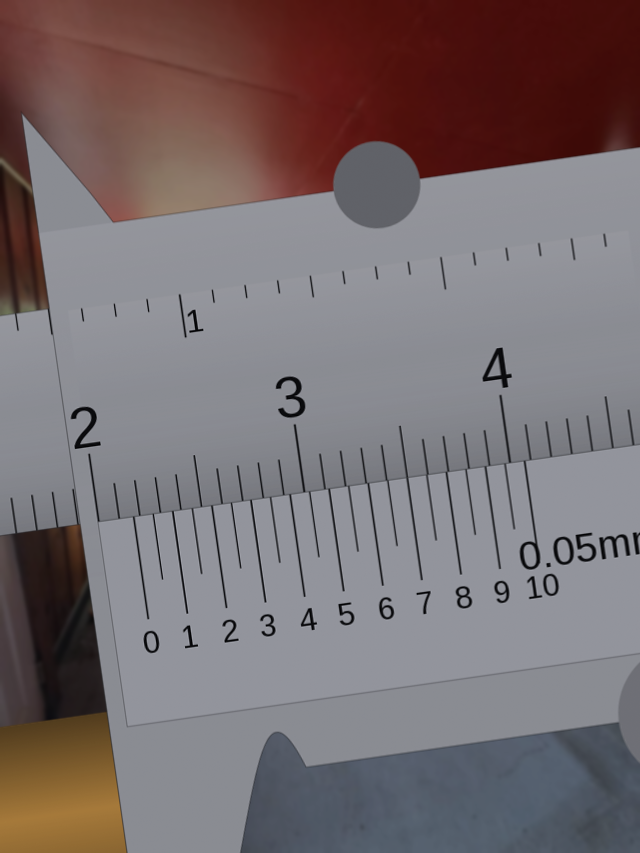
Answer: 21.7 mm
